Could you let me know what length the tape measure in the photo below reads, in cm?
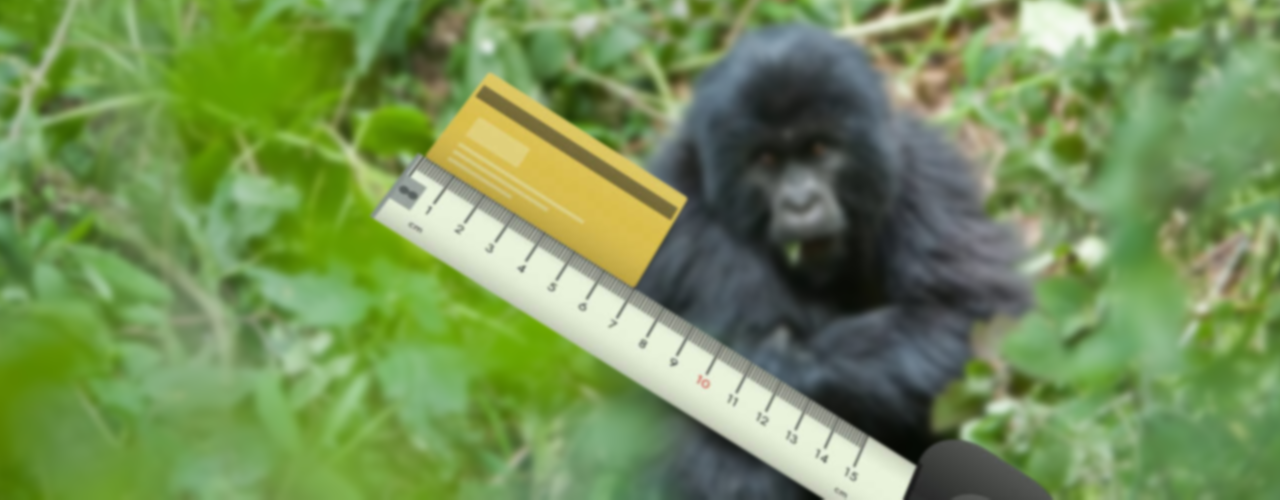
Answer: 7 cm
